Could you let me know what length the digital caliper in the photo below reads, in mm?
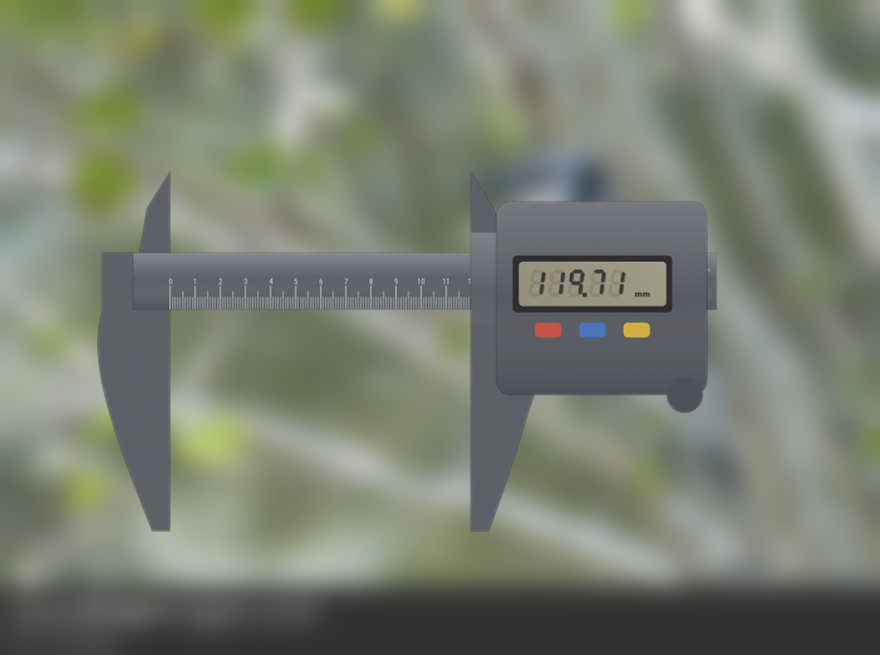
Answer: 119.71 mm
